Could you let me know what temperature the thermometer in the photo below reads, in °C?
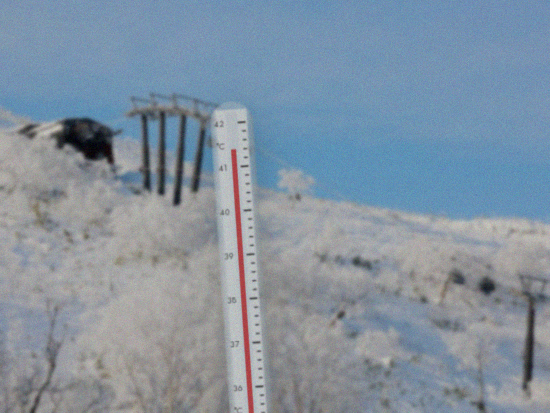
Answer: 41.4 °C
